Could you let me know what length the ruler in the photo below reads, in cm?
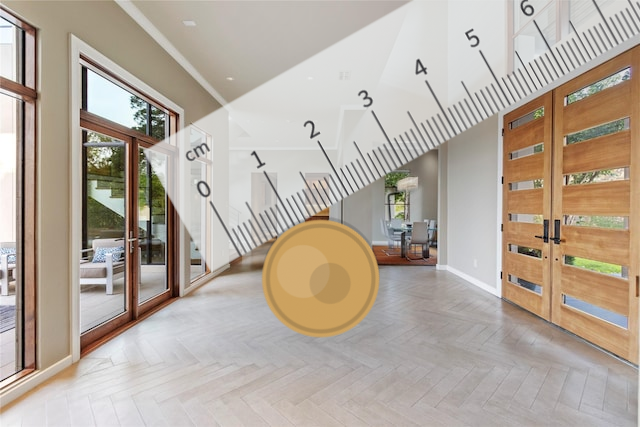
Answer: 1.9 cm
